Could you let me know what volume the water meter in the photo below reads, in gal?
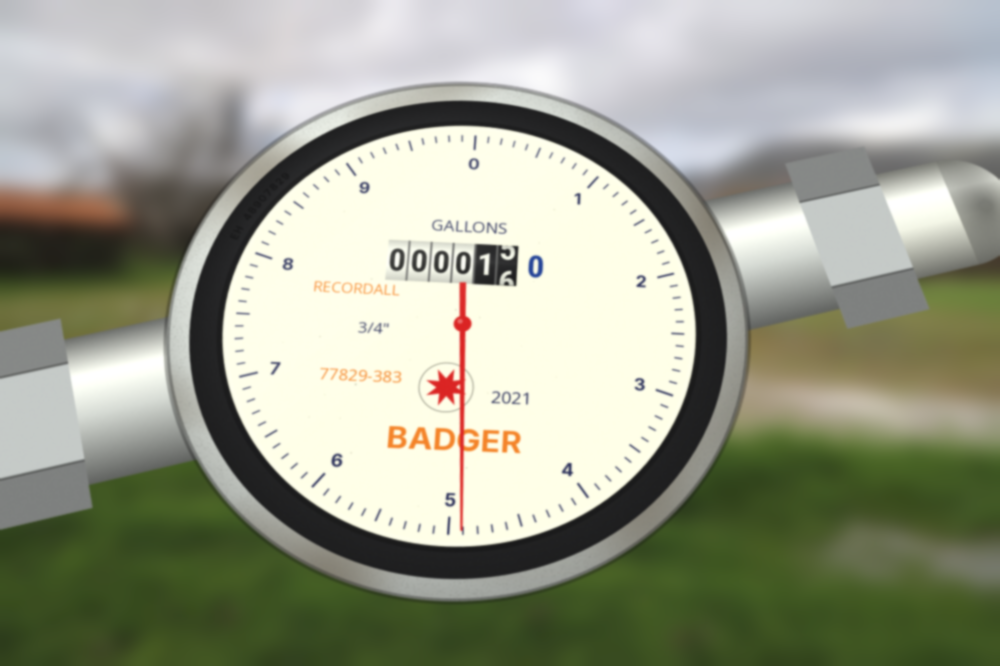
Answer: 154.9 gal
